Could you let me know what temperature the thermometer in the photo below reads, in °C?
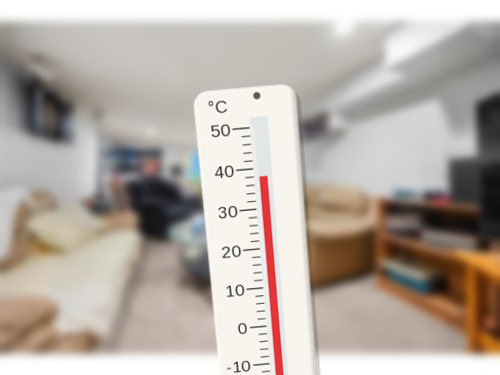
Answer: 38 °C
